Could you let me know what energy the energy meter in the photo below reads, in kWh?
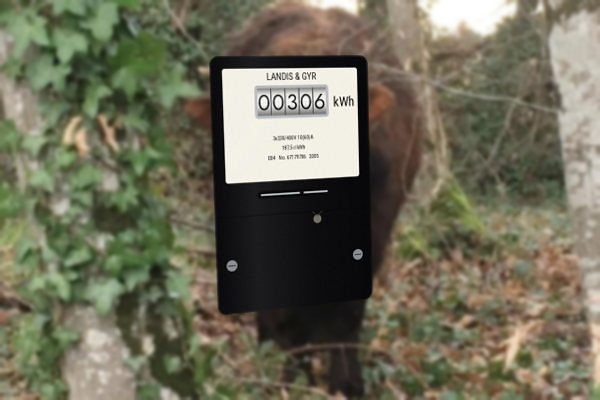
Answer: 306 kWh
